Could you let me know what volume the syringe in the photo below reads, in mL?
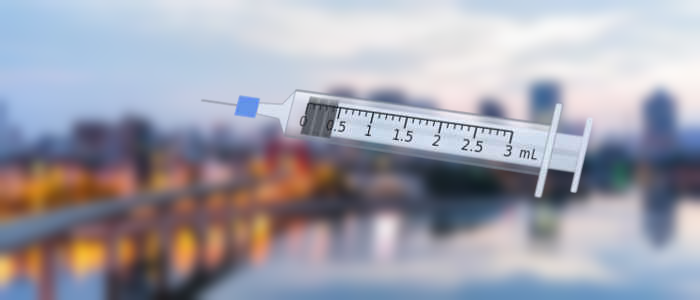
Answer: 0 mL
